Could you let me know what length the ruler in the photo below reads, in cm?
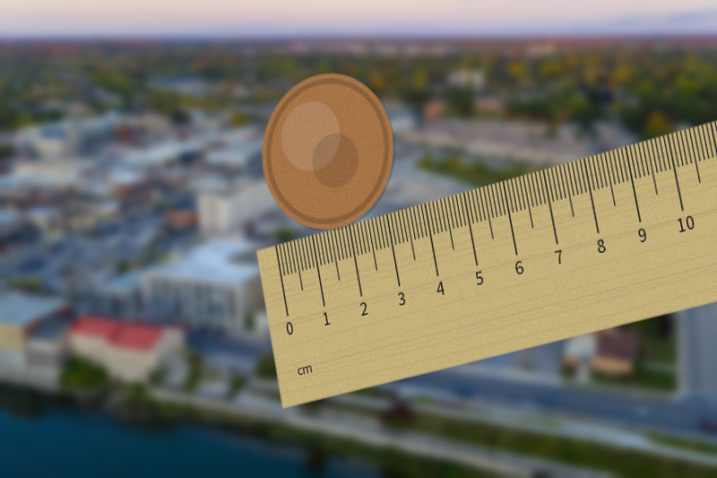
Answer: 3.5 cm
